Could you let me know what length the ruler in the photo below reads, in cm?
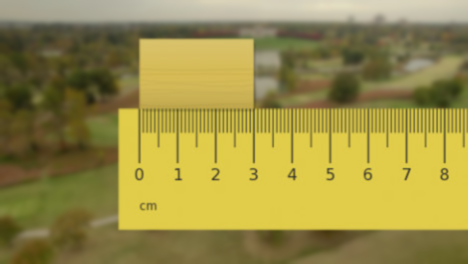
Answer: 3 cm
